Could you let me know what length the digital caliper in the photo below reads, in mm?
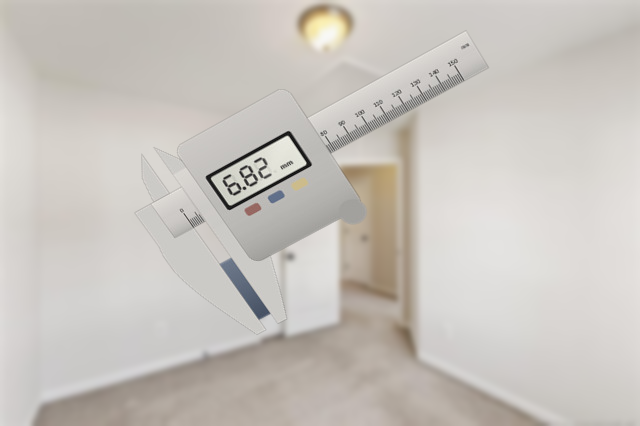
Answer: 6.82 mm
